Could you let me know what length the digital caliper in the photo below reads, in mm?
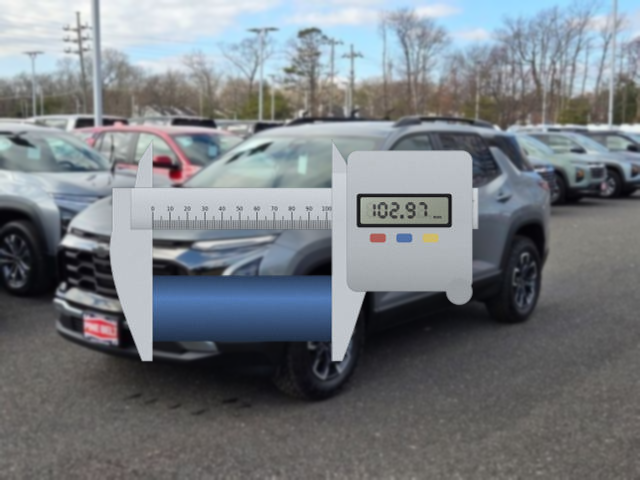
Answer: 102.97 mm
